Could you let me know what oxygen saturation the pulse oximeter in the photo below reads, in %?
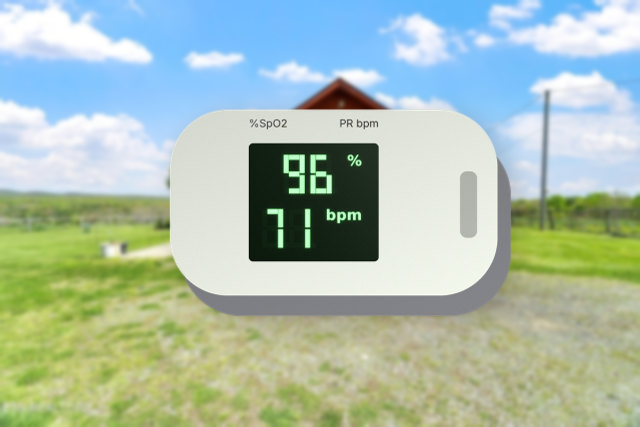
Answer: 96 %
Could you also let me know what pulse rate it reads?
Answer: 71 bpm
